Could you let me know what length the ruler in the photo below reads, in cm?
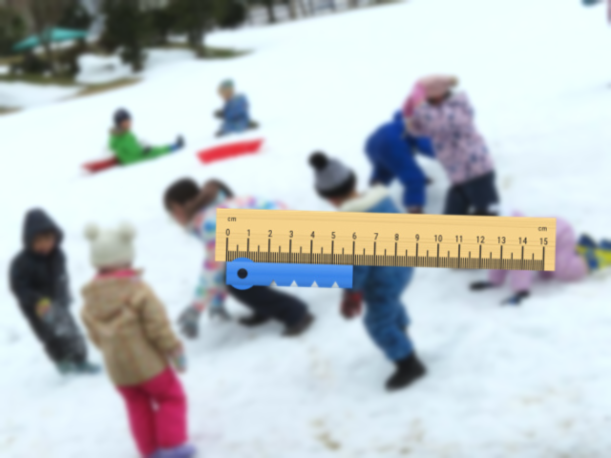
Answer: 6 cm
